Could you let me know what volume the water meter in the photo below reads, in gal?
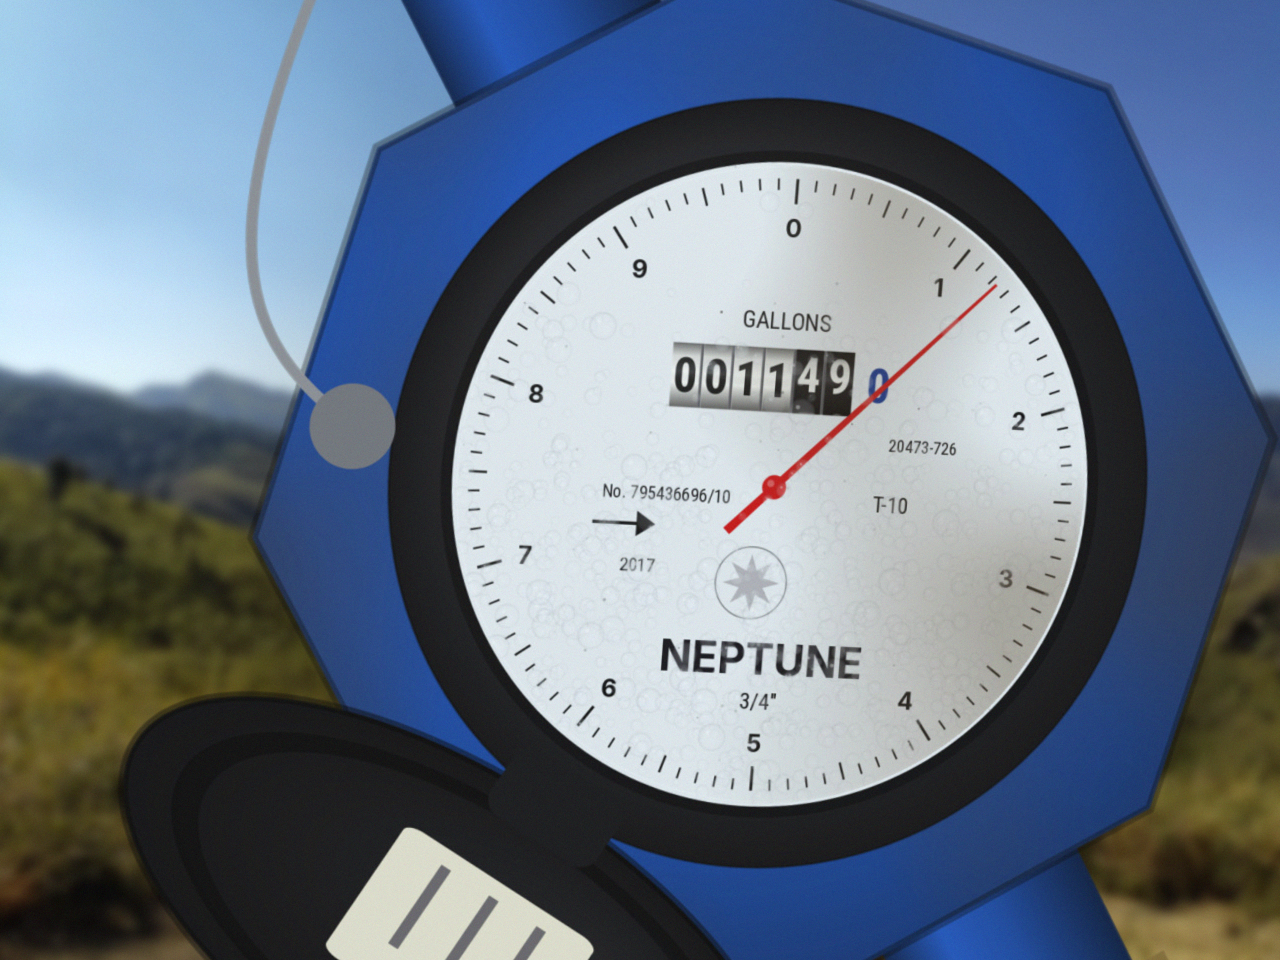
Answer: 11491.2 gal
